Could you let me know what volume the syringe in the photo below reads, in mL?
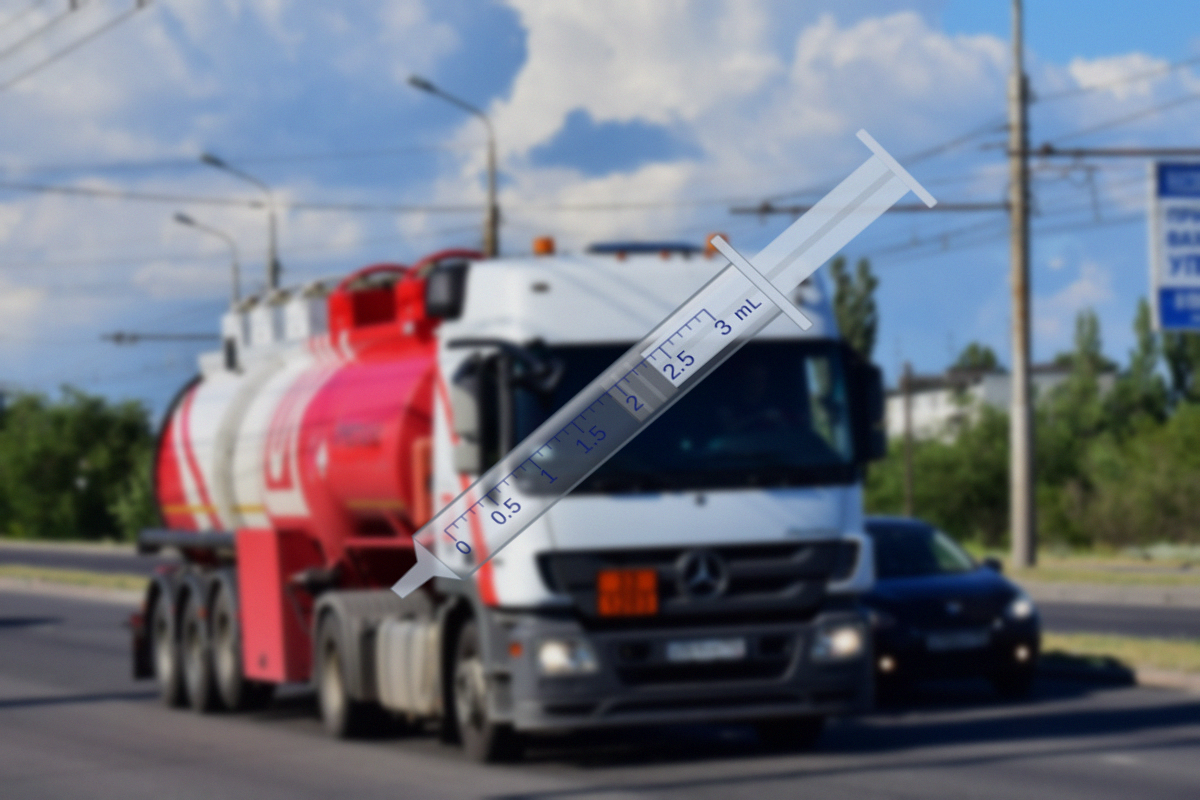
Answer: 1.9 mL
